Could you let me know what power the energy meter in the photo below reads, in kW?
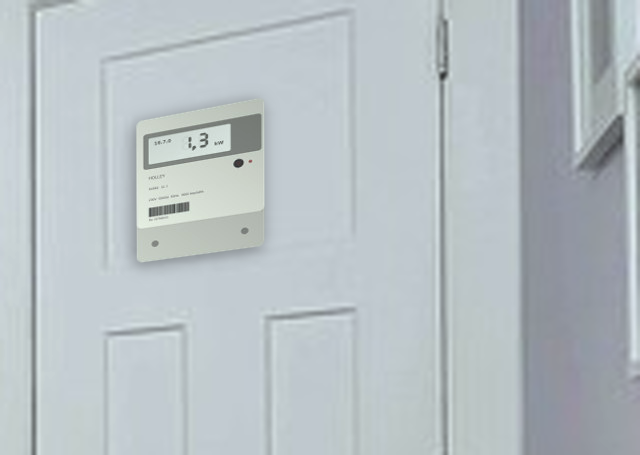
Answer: 1.3 kW
